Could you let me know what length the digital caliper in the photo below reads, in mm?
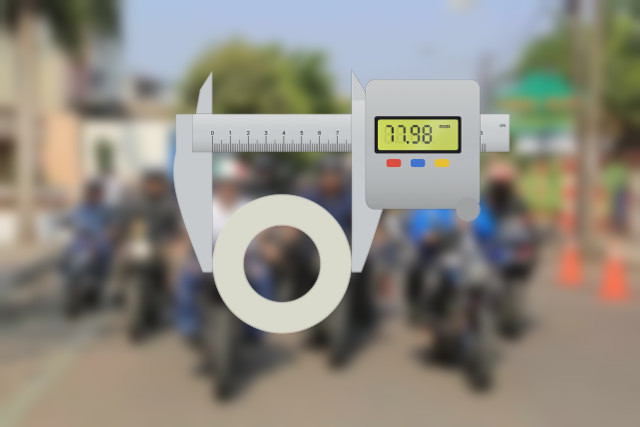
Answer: 77.98 mm
